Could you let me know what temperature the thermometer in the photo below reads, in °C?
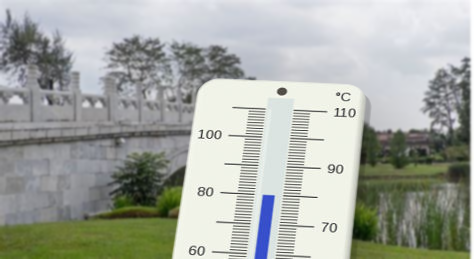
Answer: 80 °C
